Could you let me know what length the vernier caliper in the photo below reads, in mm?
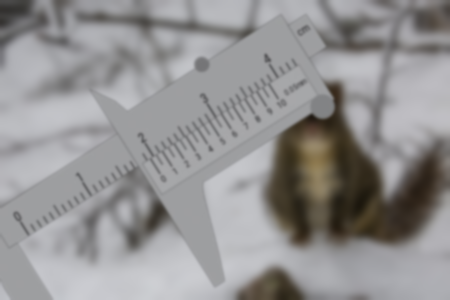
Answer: 19.5 mm
